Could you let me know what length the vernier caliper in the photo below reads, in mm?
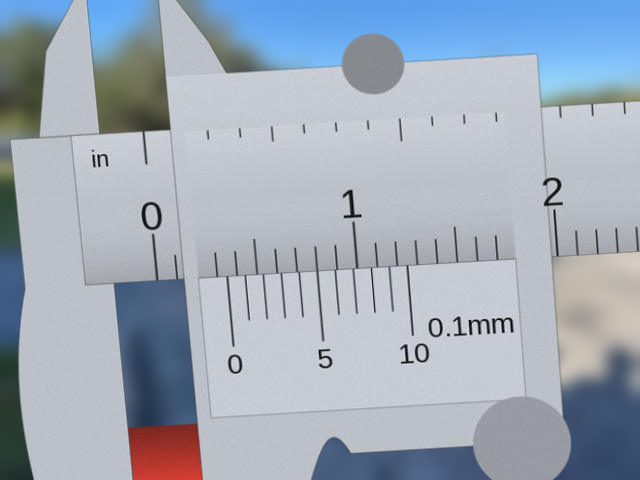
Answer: 3.5 mm
